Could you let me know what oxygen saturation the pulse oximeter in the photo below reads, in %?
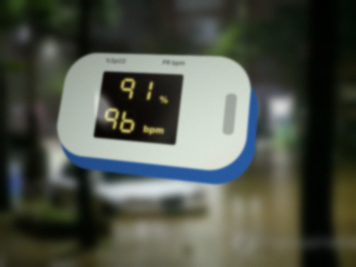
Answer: 91 %
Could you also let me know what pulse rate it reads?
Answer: 96 bpm
